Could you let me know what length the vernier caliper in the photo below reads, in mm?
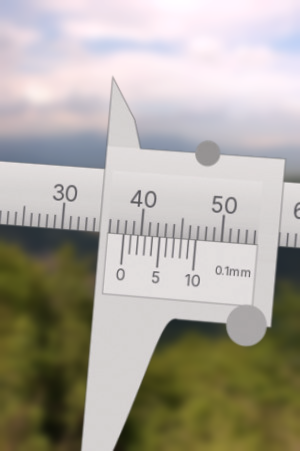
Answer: 37.8 mm
